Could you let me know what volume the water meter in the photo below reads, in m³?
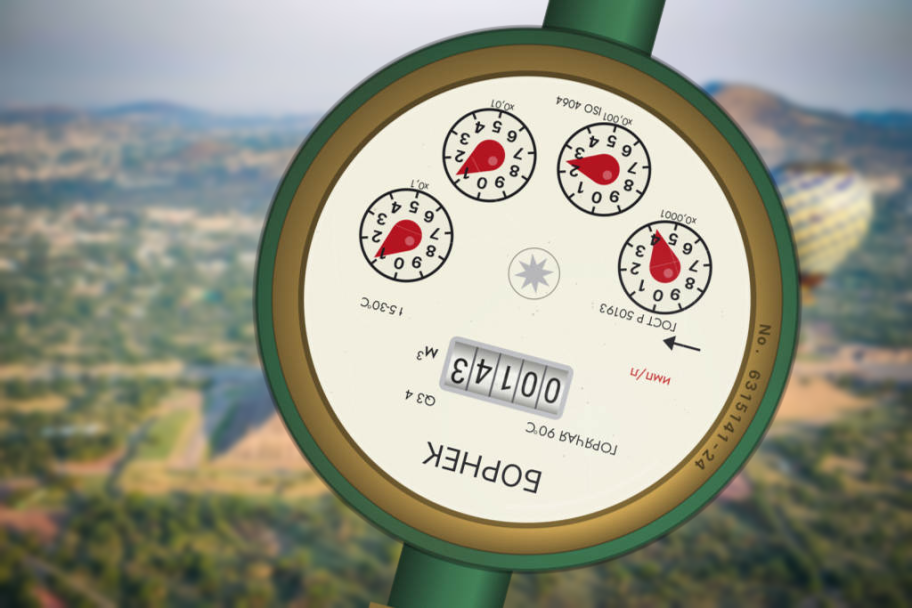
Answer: 143.1124 m³
